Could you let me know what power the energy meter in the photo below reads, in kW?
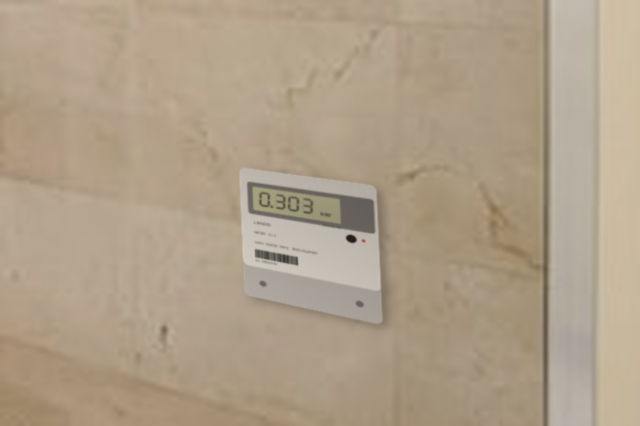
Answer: 0.303 kW
